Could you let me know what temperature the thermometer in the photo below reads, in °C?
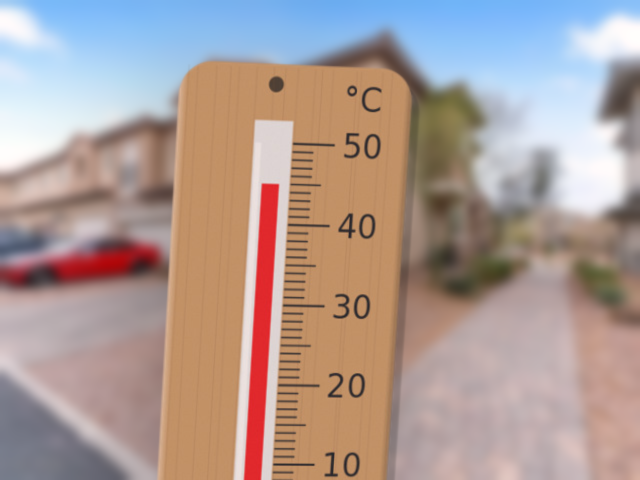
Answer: 45 °C
